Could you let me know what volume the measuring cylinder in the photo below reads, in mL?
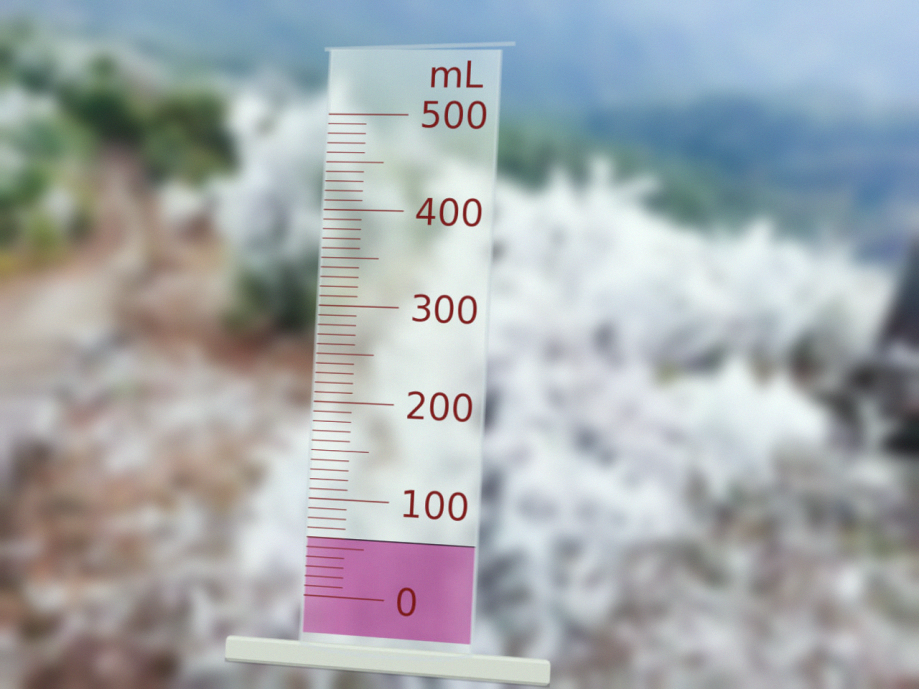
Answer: 60 mL
